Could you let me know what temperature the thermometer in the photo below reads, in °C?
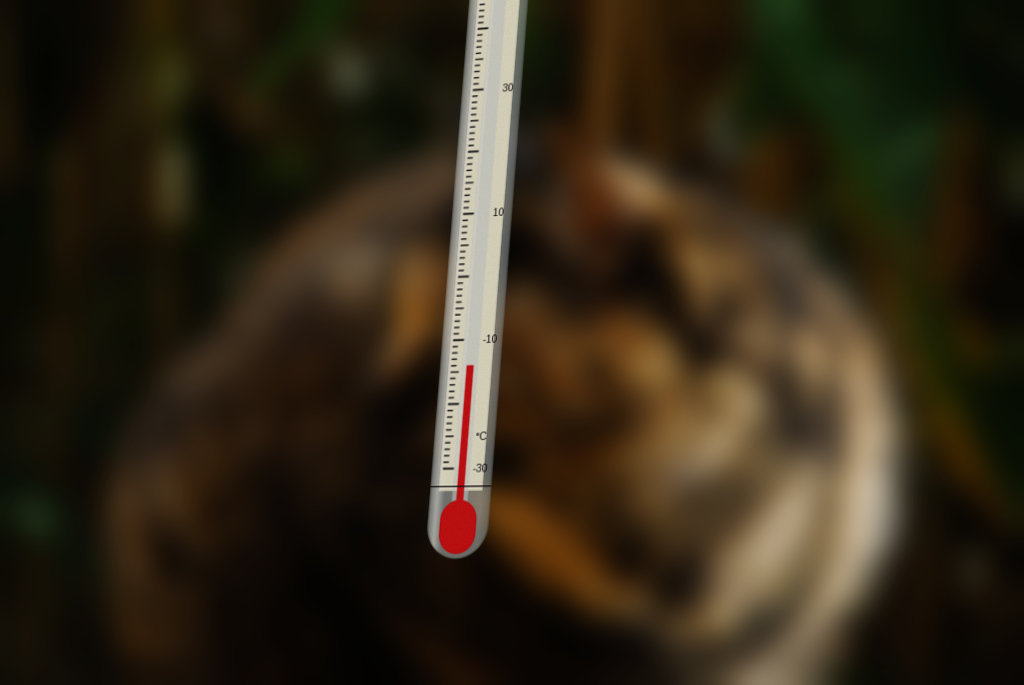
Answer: -14 °C
